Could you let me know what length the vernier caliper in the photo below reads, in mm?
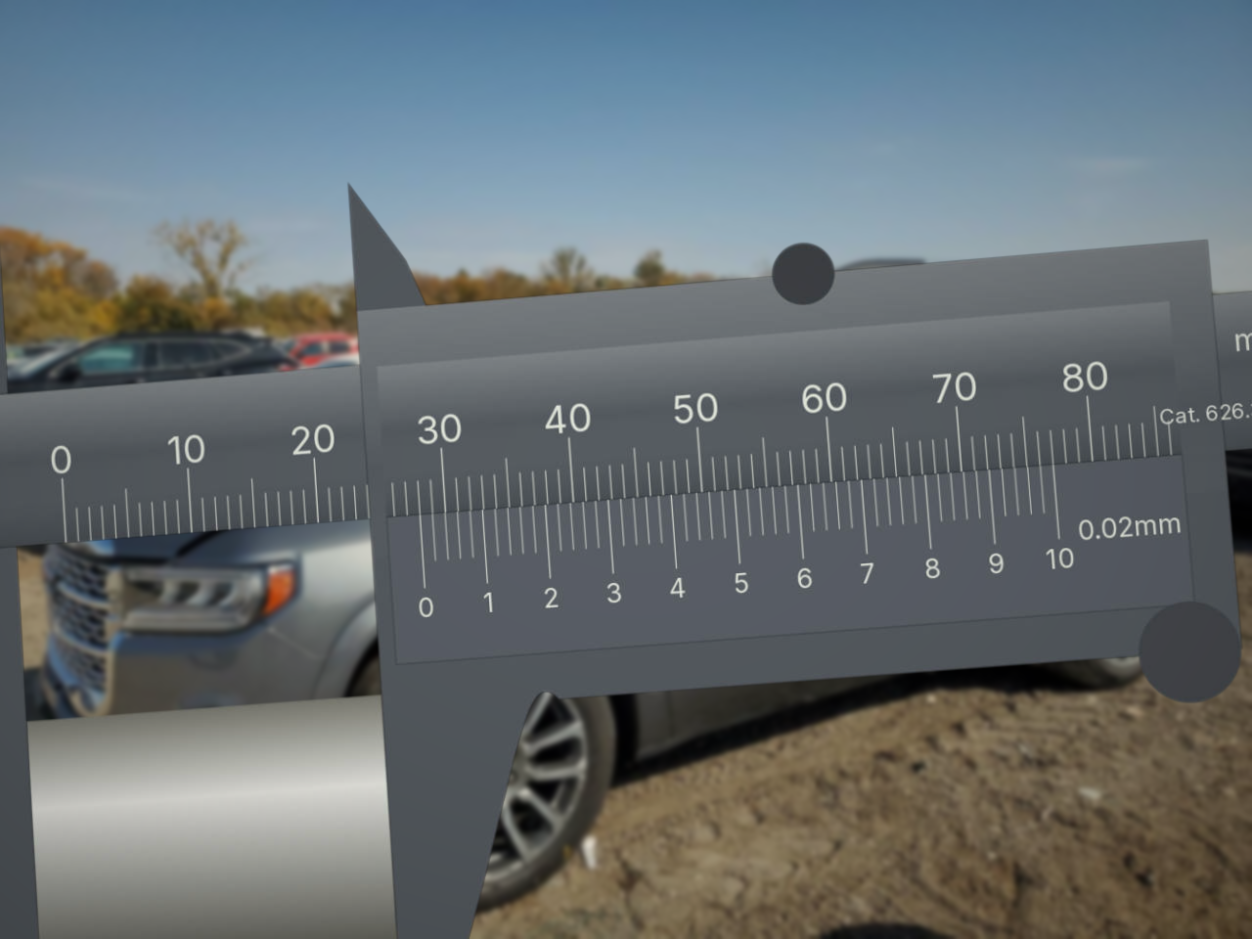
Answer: 28.0 mm
